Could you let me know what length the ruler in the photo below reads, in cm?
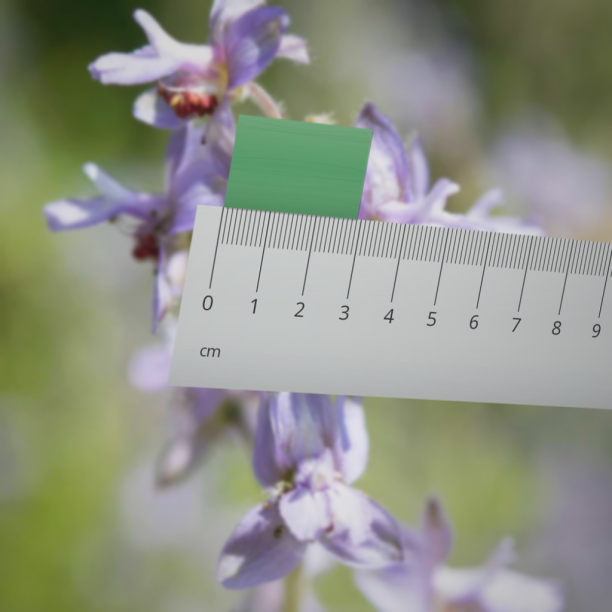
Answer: 2.9 cm
